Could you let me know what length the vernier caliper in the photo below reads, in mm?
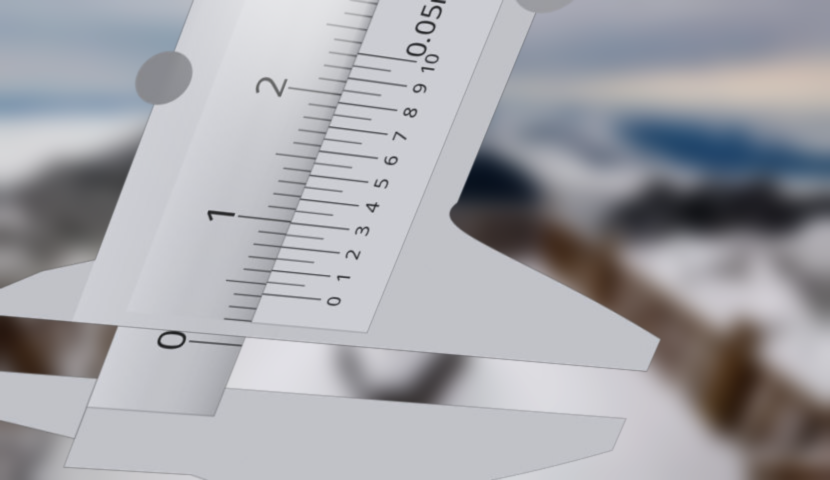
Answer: 4.2 mm
